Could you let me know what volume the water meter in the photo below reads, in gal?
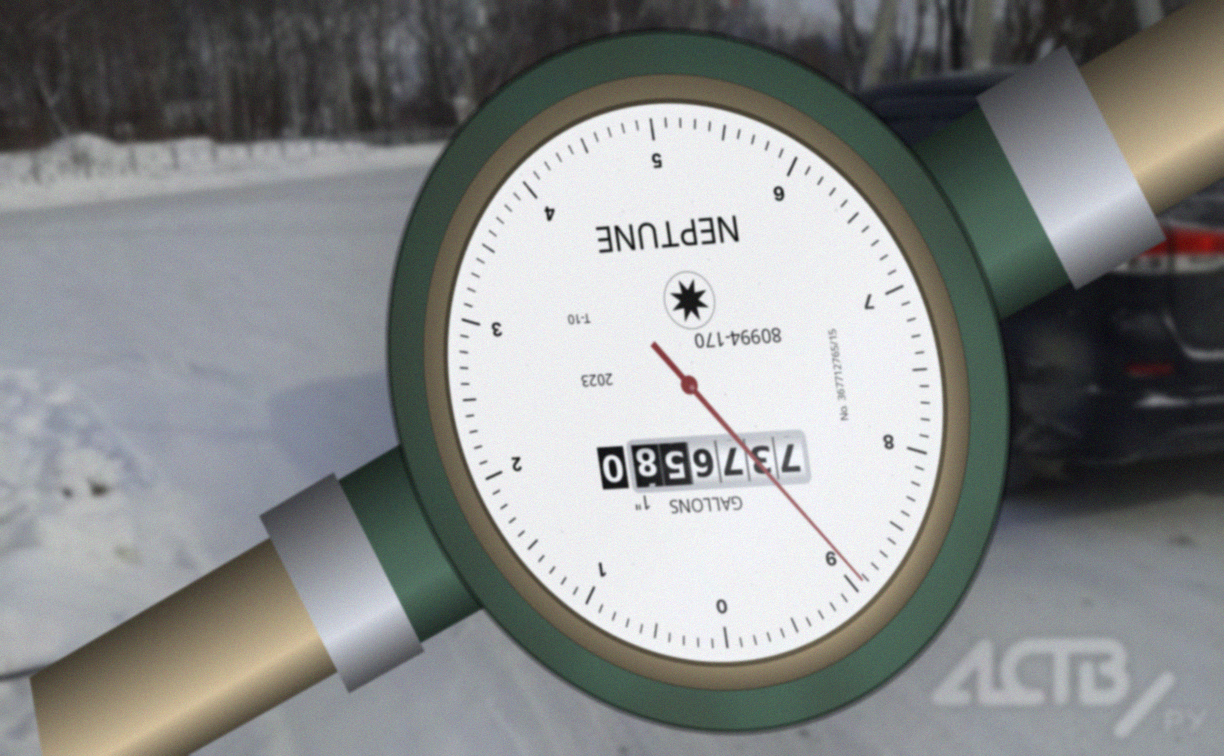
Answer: 7376578.9 gal
